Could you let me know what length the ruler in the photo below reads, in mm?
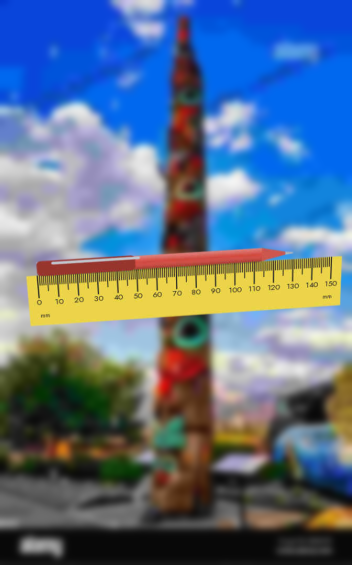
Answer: 130 mm
